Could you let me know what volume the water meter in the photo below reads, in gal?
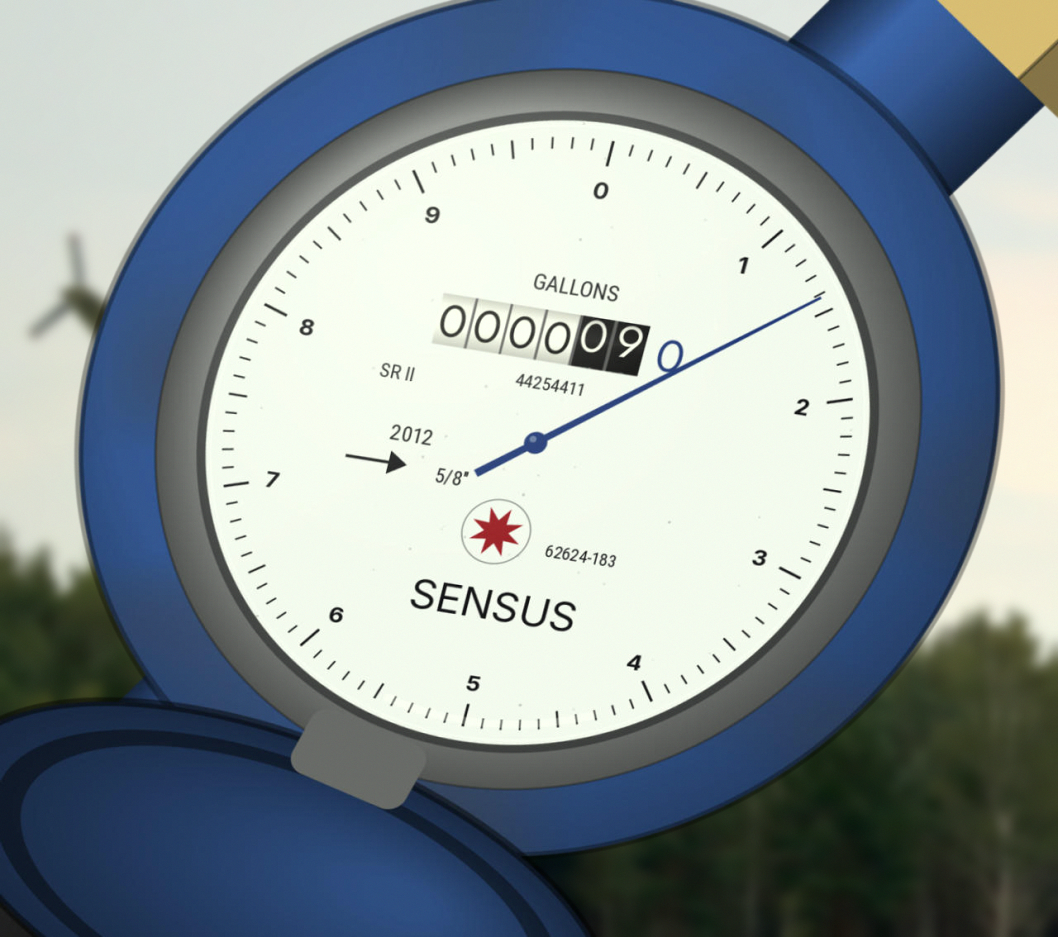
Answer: 91.4 gal
